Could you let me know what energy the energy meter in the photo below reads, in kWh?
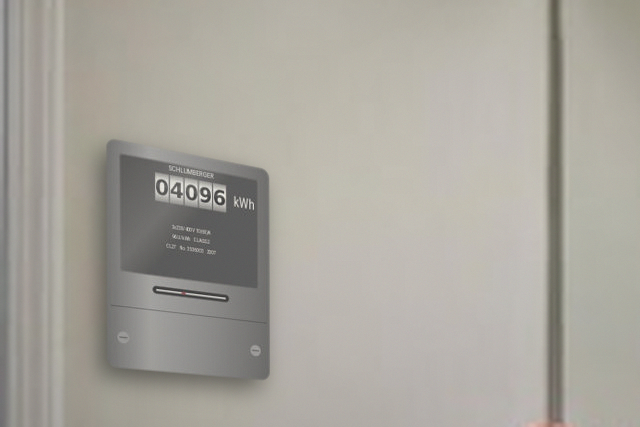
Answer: 4096 kWh
